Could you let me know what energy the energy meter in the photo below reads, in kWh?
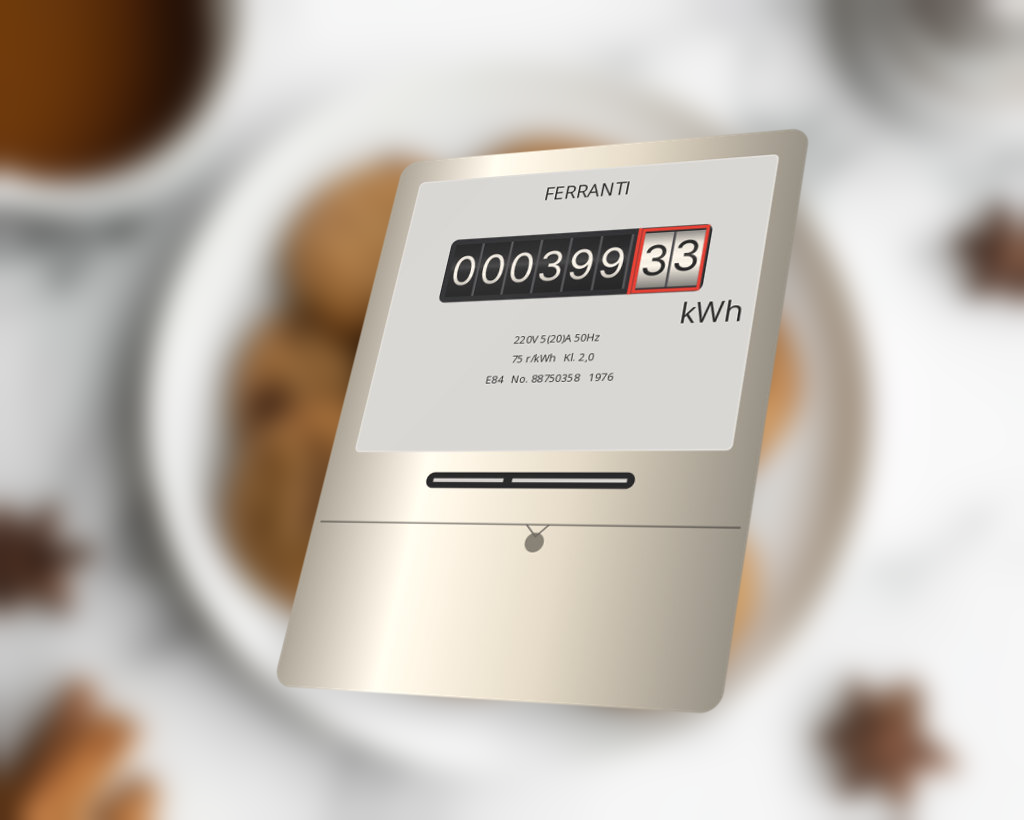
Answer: 399.33 kWh
